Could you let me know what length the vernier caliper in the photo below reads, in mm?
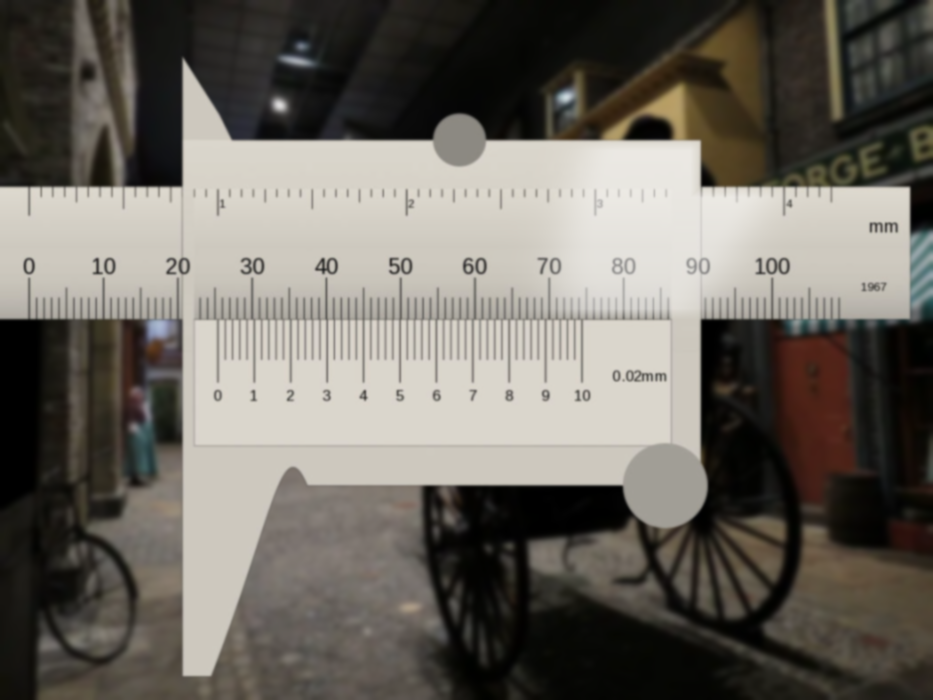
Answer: 25.4 mm
